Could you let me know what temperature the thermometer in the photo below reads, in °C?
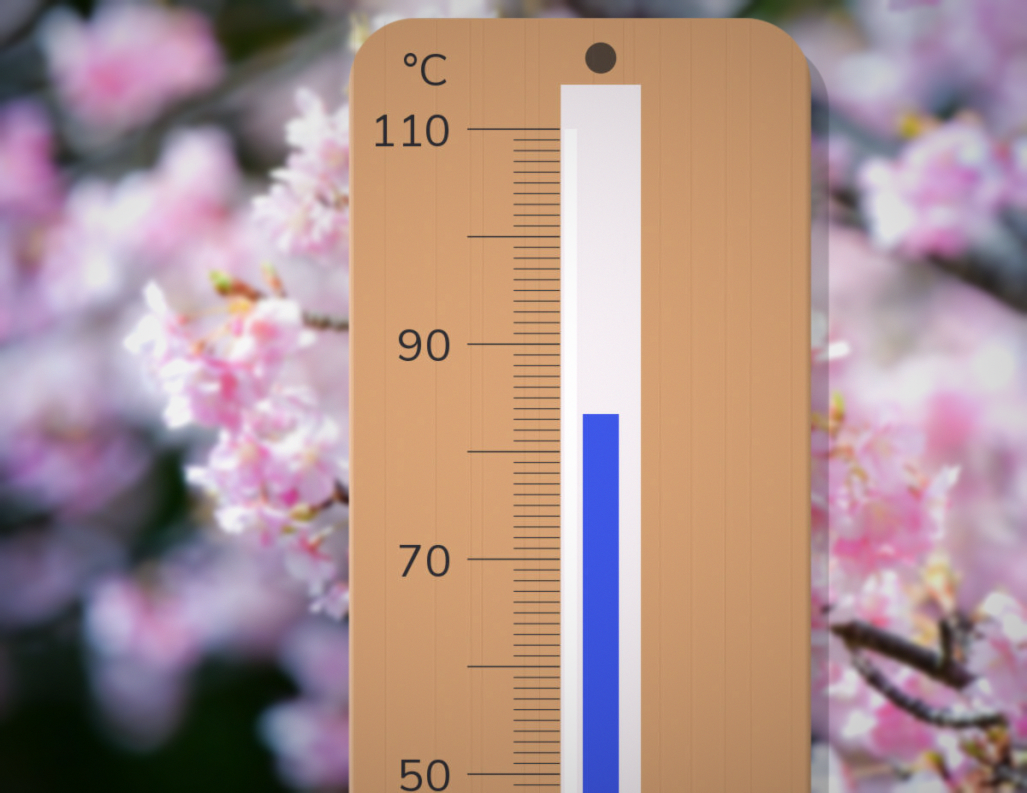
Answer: 83.5 °C
